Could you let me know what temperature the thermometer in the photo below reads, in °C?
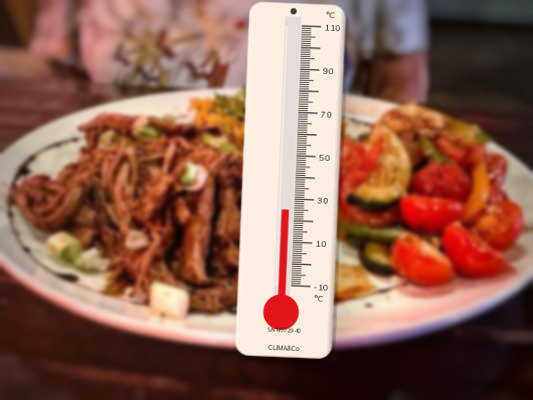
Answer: 25 °C
